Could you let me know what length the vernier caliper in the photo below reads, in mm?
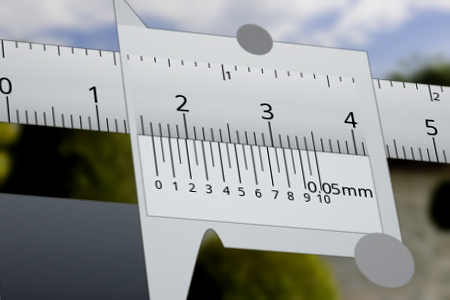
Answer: 16.0 mm
